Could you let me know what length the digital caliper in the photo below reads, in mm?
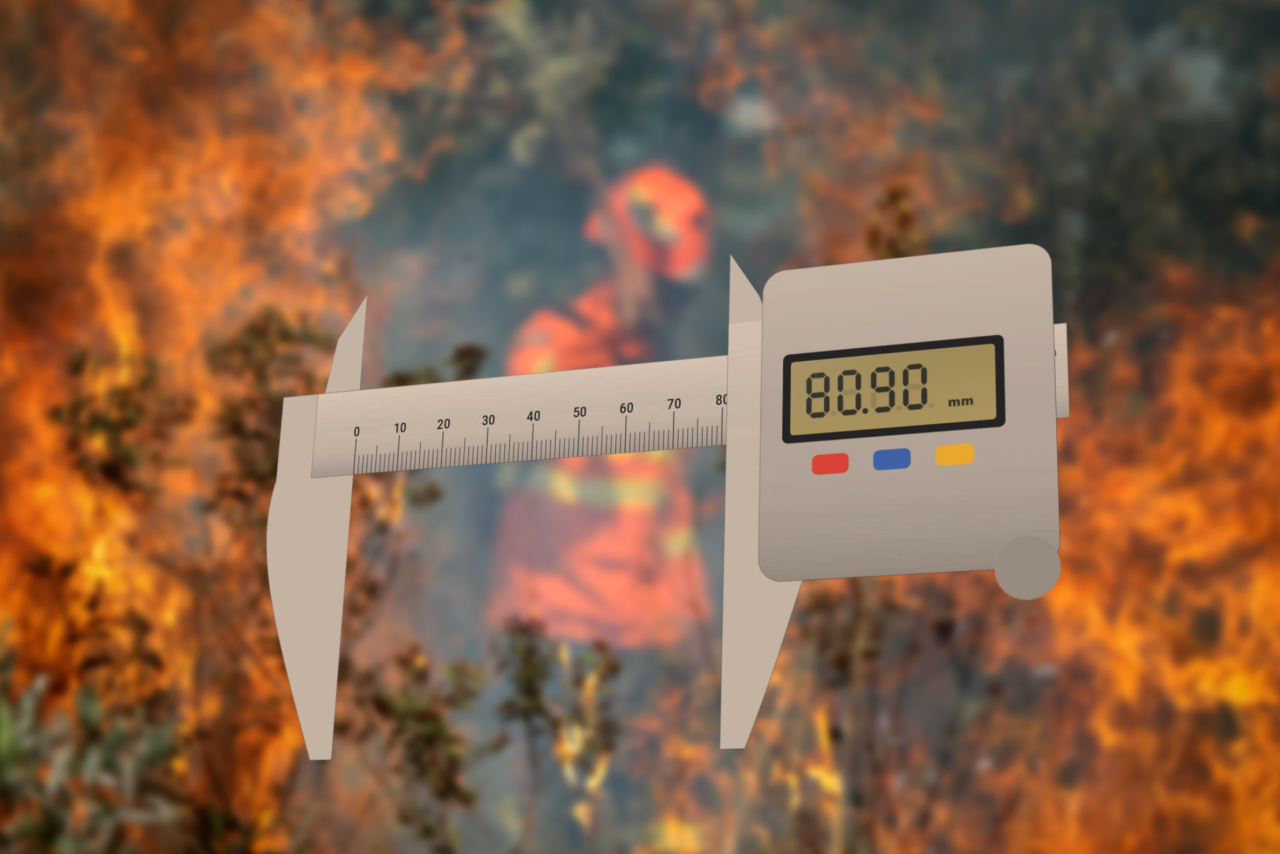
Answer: 80.90 mm
